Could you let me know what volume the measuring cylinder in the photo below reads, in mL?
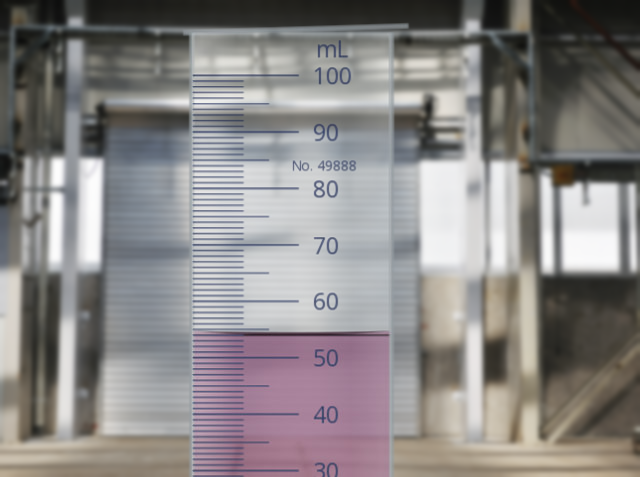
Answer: 54 mL
